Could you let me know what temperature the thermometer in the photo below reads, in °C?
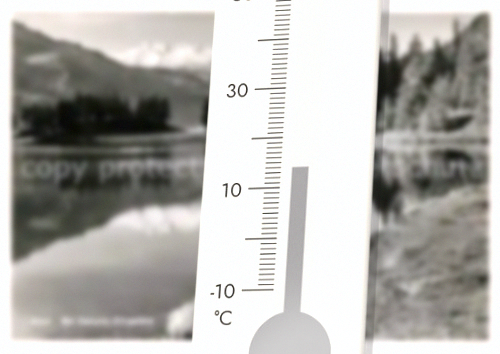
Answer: 14 °C
